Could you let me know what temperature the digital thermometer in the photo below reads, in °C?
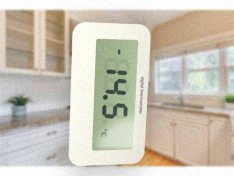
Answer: -14.5 °C
